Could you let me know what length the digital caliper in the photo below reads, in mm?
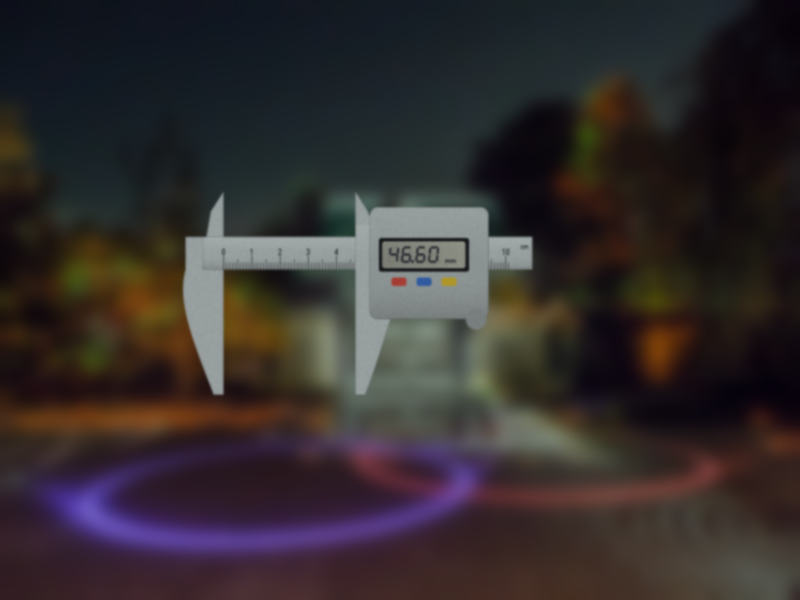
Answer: 46.60 mm
